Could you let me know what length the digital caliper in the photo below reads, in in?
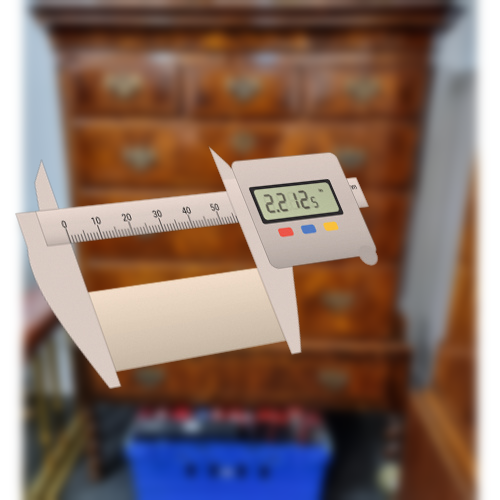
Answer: 2.2125 in
